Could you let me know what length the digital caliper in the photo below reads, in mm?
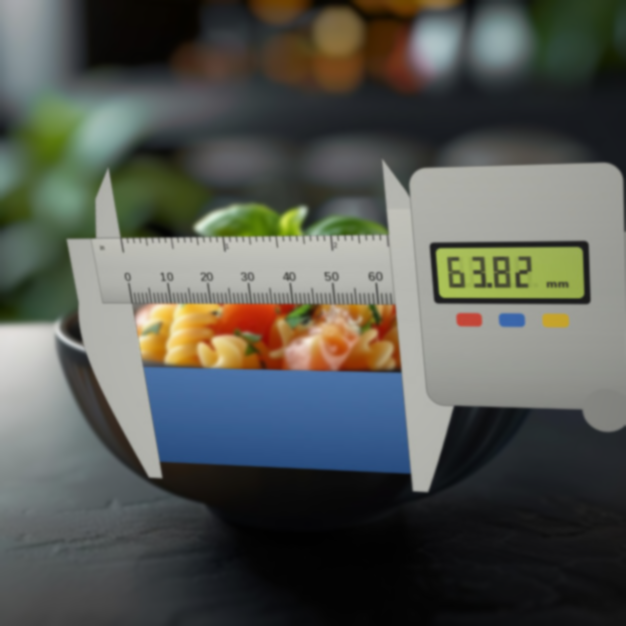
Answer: 63.82 mm
